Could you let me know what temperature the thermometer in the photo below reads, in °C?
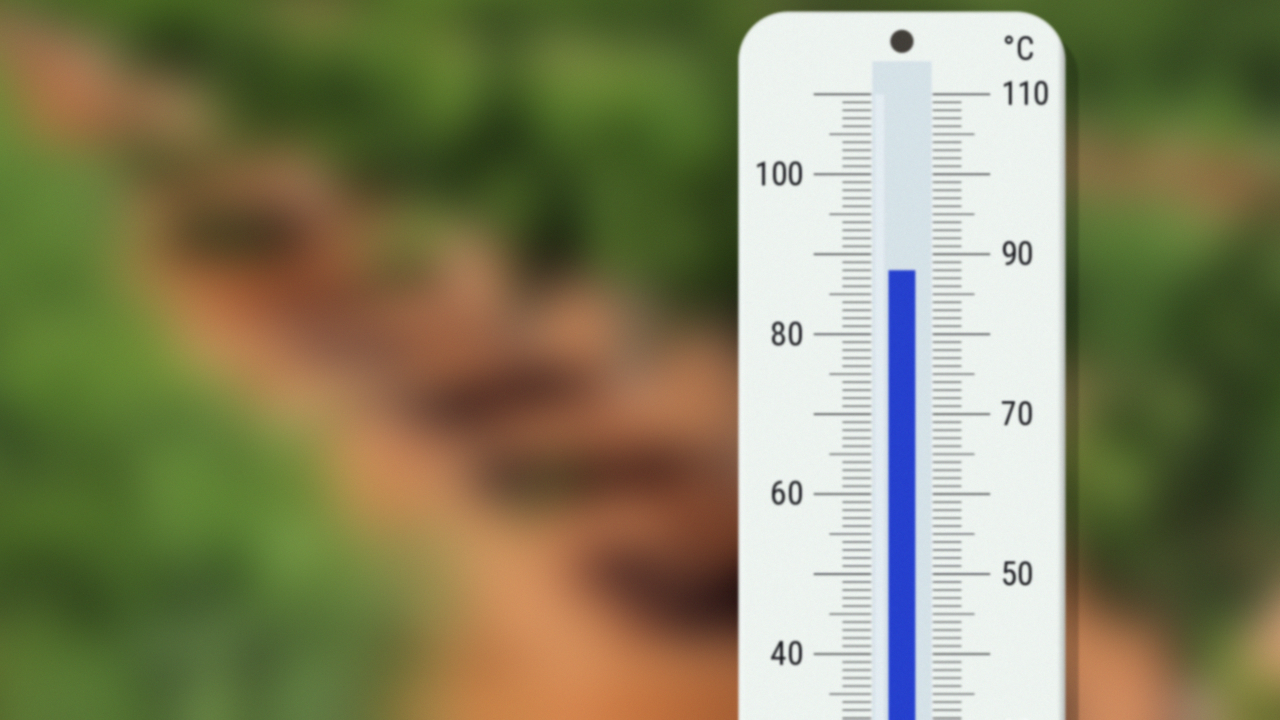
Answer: 88 °C
